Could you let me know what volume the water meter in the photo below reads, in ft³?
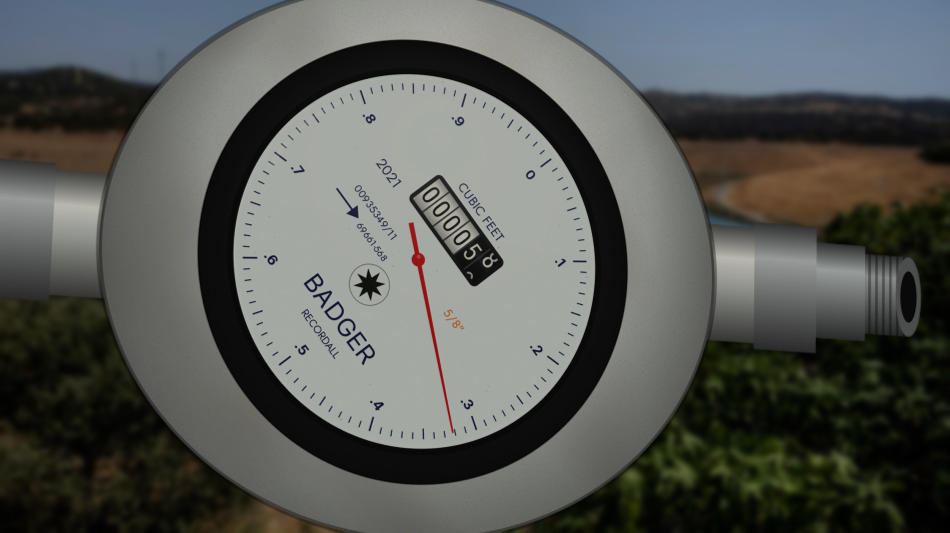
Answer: 58.32 ft³
